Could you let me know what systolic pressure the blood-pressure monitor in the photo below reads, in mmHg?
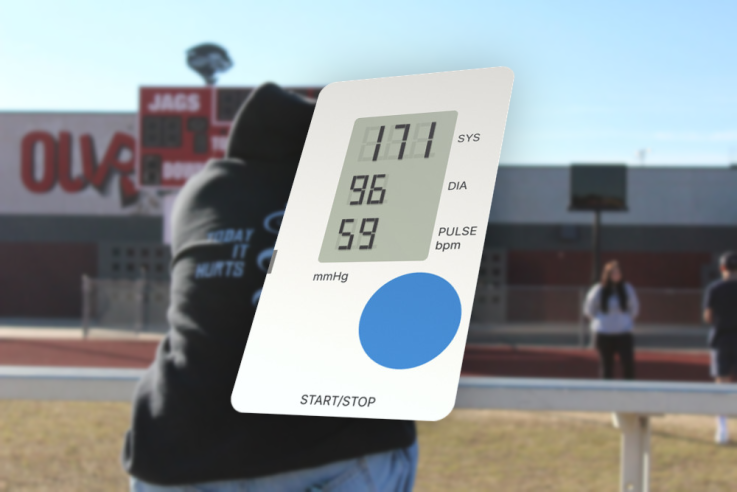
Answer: 171 mmHg
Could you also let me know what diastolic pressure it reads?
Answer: 96 mmHg
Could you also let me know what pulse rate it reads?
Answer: 59 bpm
